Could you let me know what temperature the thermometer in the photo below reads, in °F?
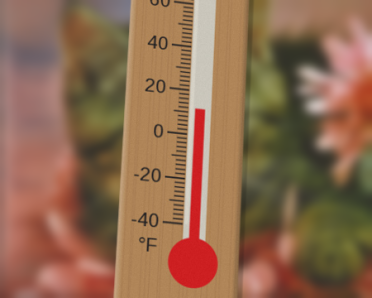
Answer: 12 °F
